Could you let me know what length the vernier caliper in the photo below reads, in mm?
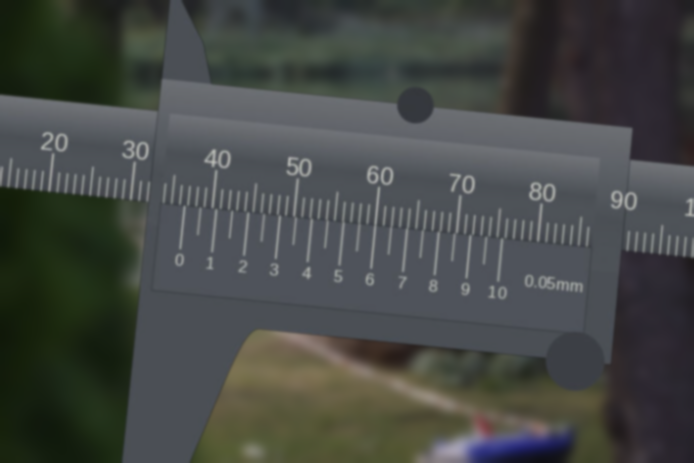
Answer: 36.6 mm
